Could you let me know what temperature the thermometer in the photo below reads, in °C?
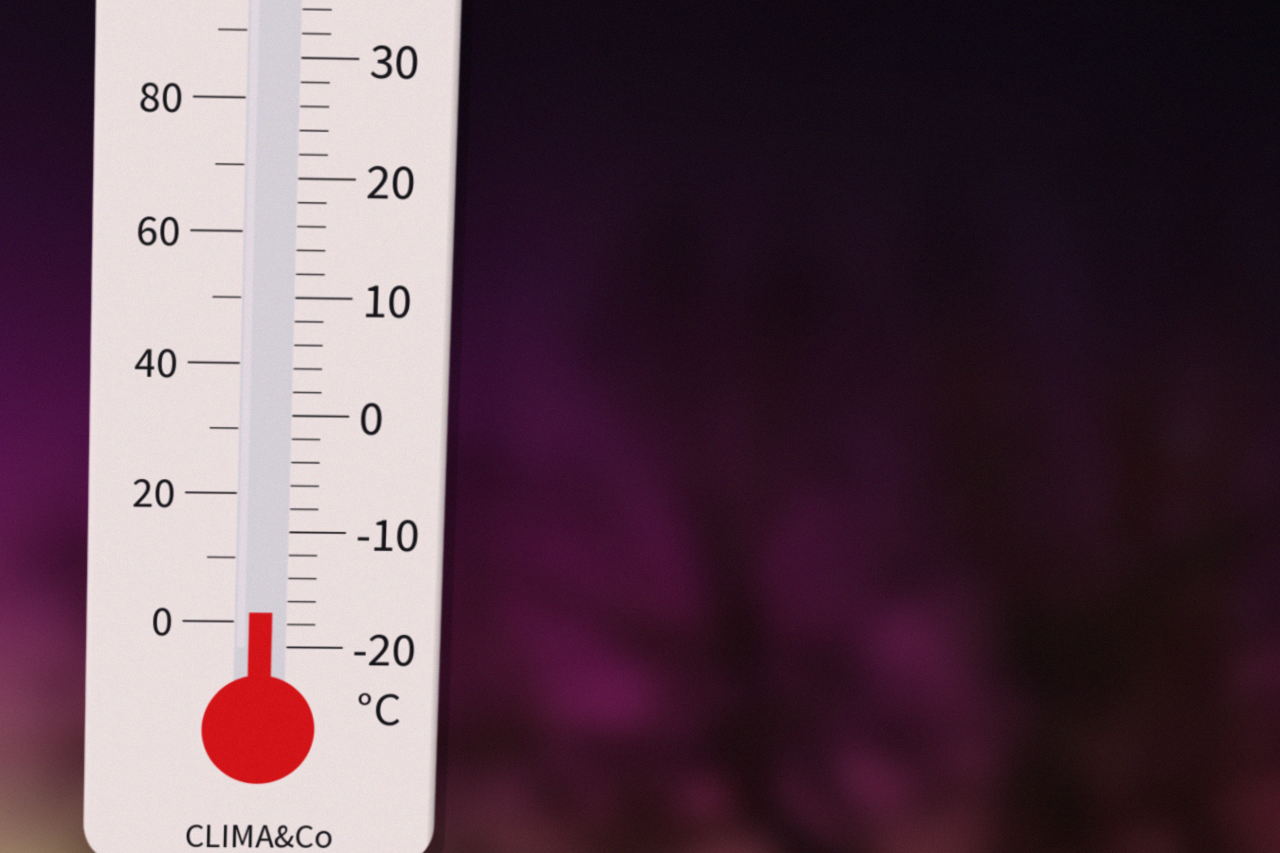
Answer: -17 °C
